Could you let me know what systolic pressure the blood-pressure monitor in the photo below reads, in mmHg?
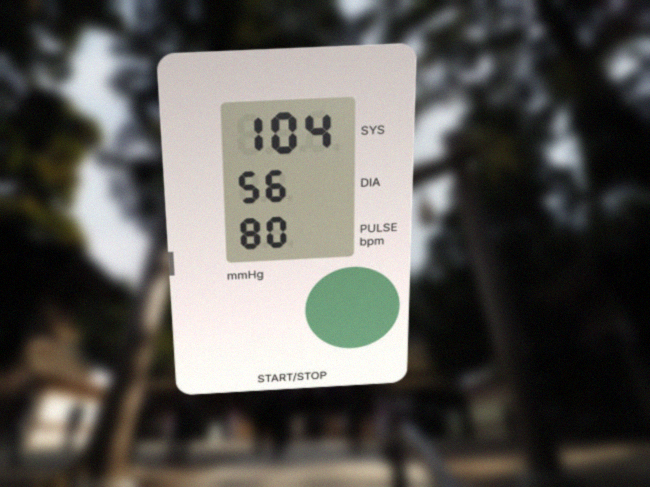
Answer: 104 mmHg
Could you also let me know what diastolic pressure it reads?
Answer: 56 mmHg
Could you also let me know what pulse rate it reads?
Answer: 80 bpm
